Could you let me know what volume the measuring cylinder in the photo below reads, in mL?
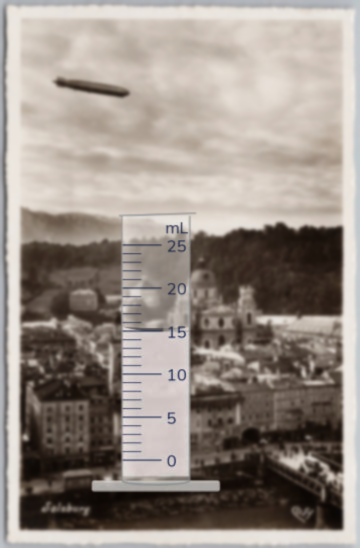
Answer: 15 mL
